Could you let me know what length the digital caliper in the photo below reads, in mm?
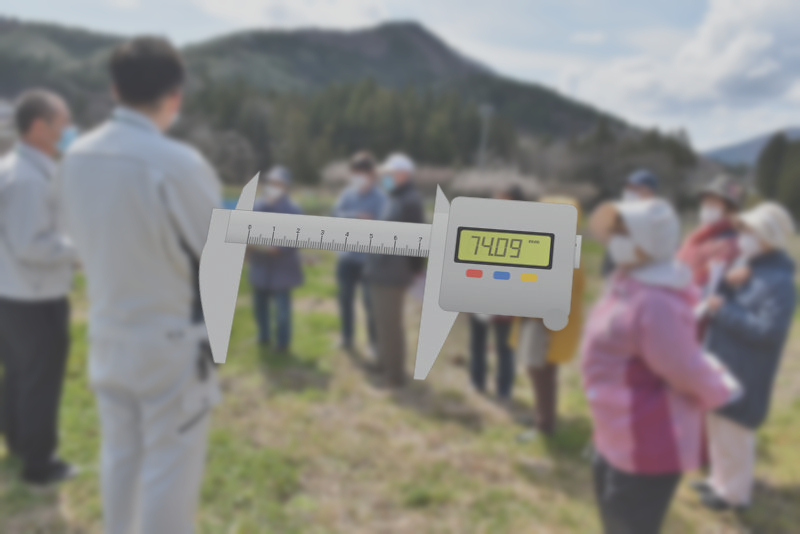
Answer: 74.09 mm
